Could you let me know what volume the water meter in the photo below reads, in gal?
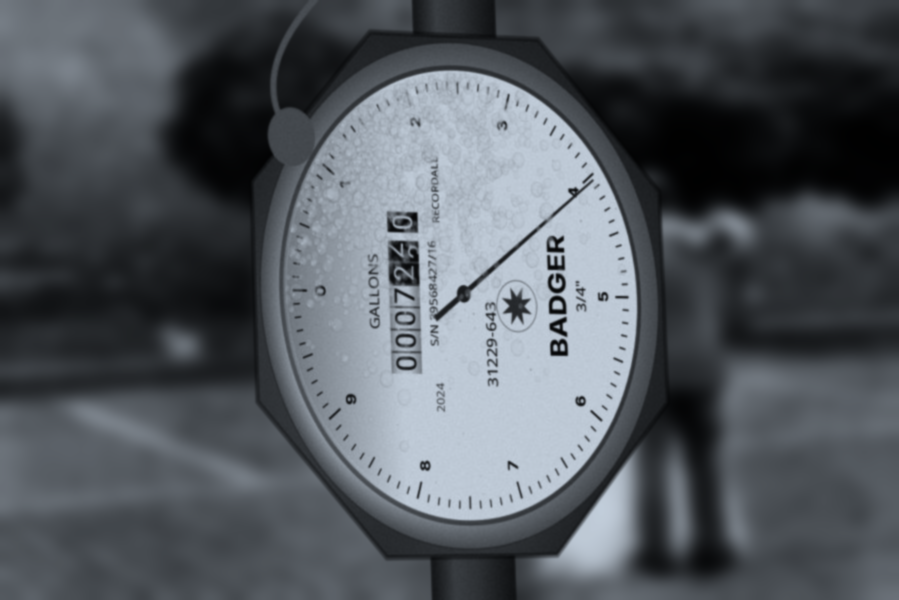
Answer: 7224.0 gal
